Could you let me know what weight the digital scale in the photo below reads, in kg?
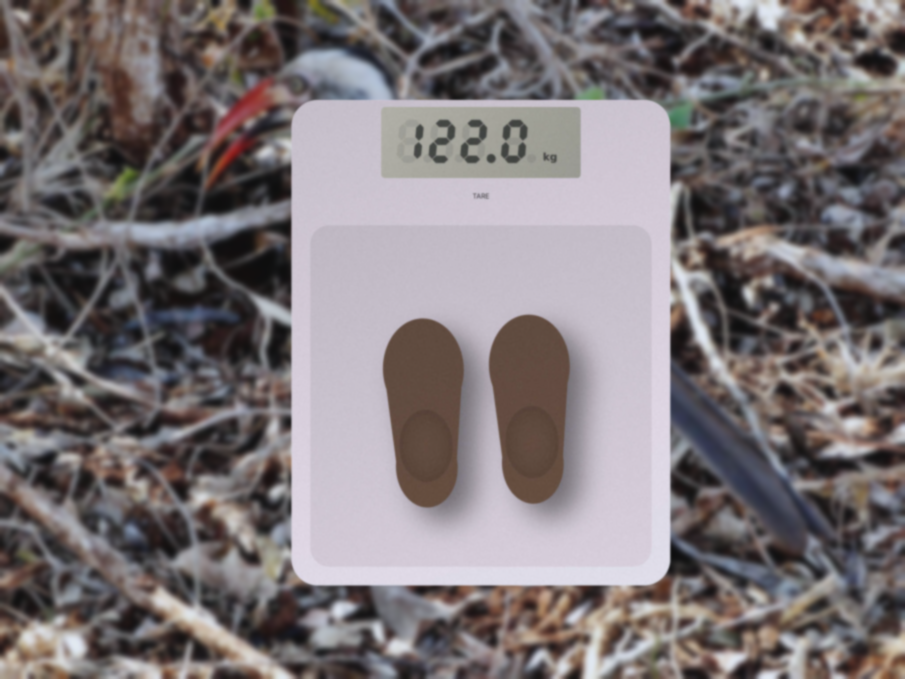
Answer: 122.0 kg
